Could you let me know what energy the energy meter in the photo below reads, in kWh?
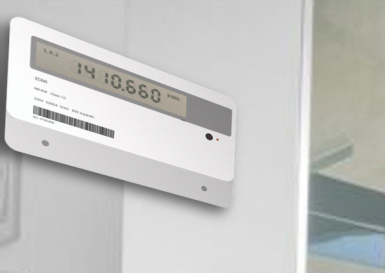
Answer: 1410.660 kWh
